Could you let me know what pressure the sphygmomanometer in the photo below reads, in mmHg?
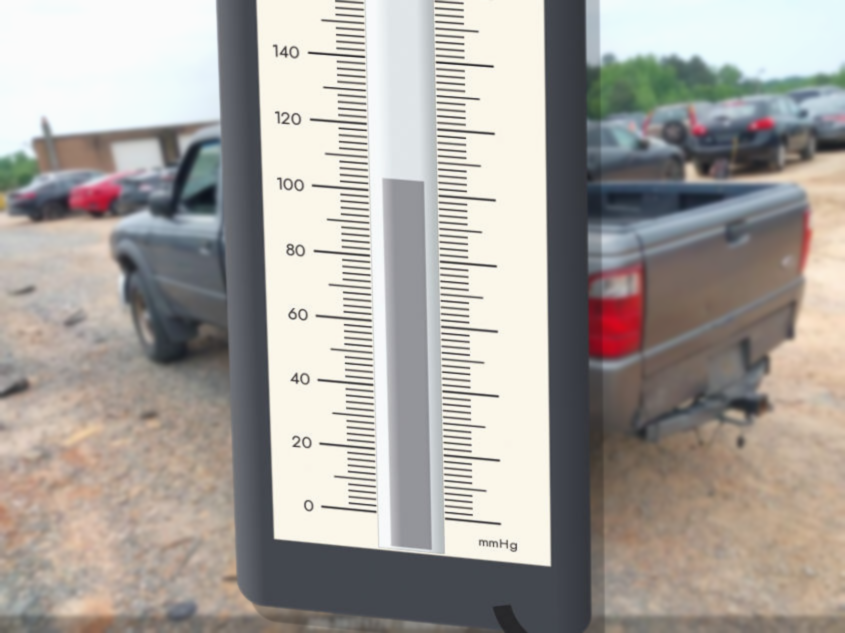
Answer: 104 mmHg
